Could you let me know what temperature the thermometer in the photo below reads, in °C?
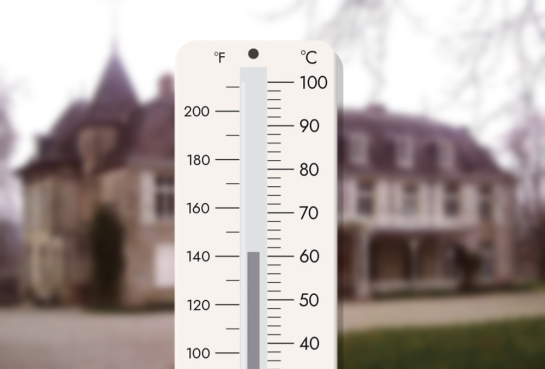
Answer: 61 °C
